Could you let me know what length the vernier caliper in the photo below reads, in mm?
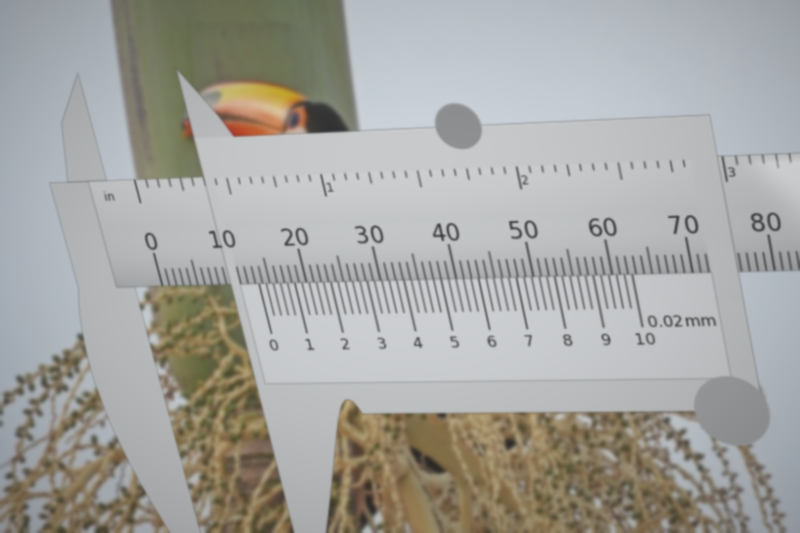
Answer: 13.5 mm
